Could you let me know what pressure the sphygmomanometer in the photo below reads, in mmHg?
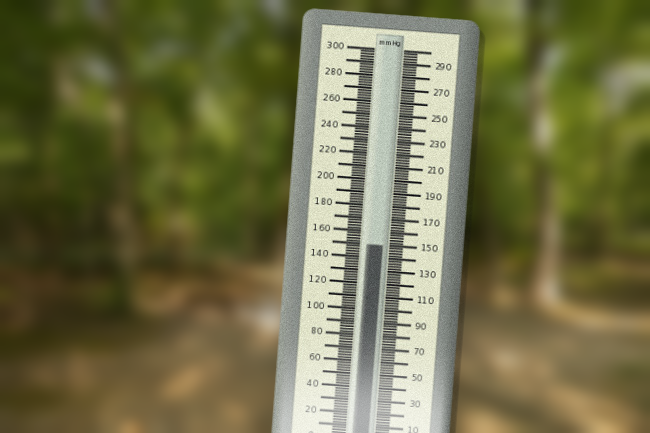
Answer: 150 mmHg
